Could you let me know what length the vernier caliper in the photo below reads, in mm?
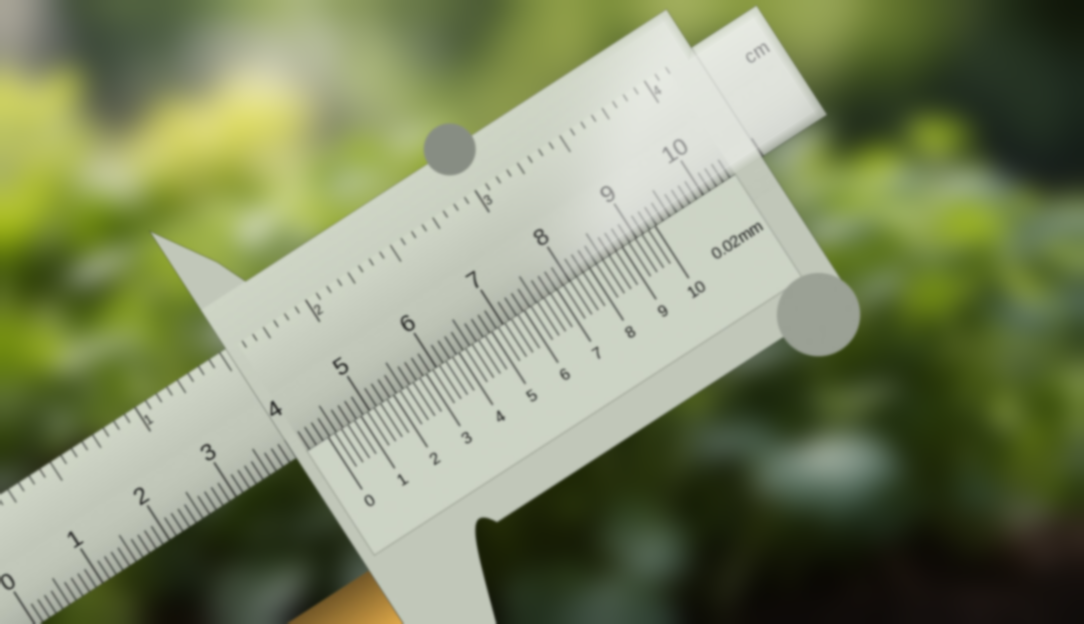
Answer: 43.8 mm
